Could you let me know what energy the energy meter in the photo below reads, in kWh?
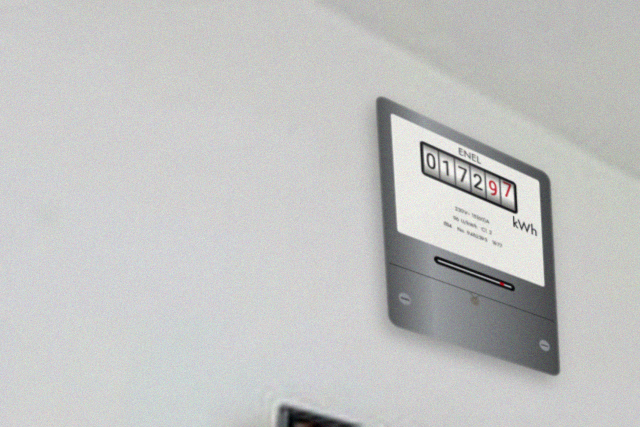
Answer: 172.97 kWh
